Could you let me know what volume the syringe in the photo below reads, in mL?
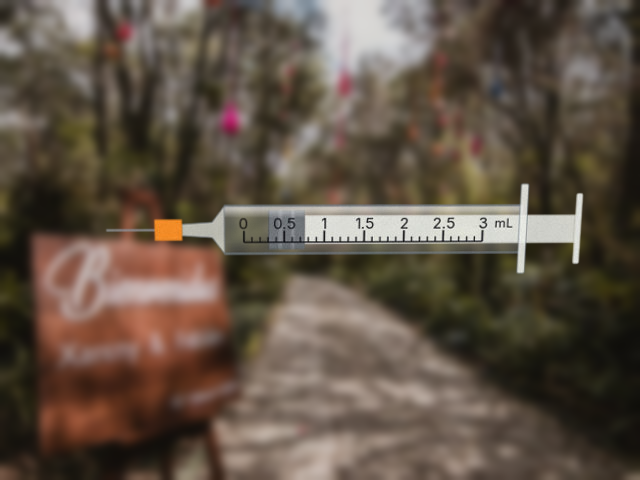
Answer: 0.3 mL
